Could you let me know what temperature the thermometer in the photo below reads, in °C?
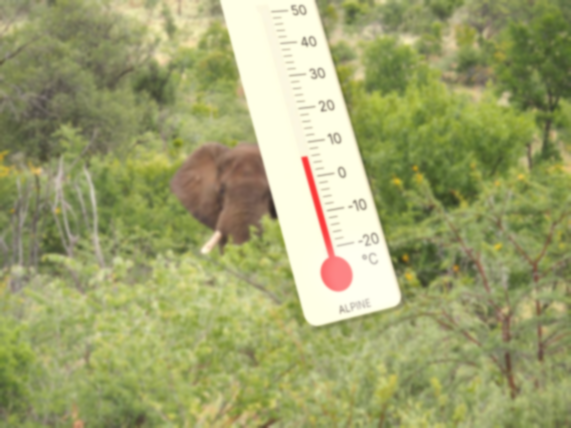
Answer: 6 °C
